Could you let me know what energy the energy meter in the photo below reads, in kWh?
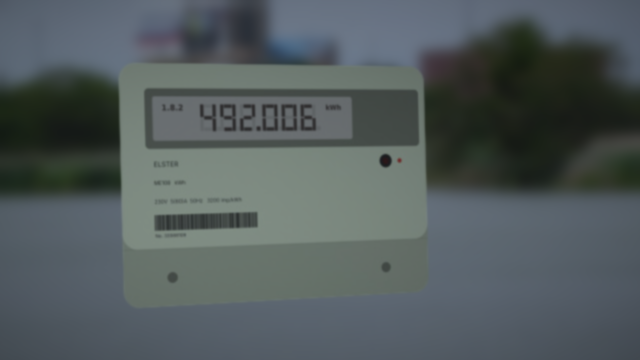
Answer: 492.006 kWh
